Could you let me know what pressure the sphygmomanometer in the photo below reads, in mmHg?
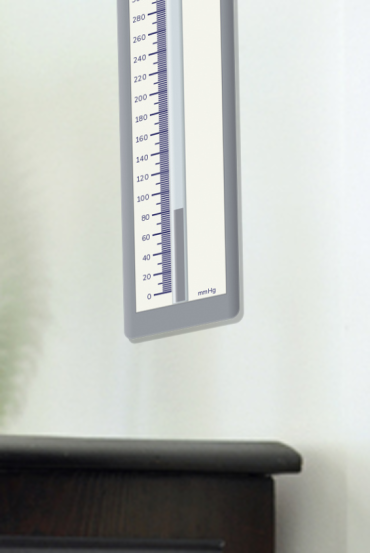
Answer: 80 mmHg
